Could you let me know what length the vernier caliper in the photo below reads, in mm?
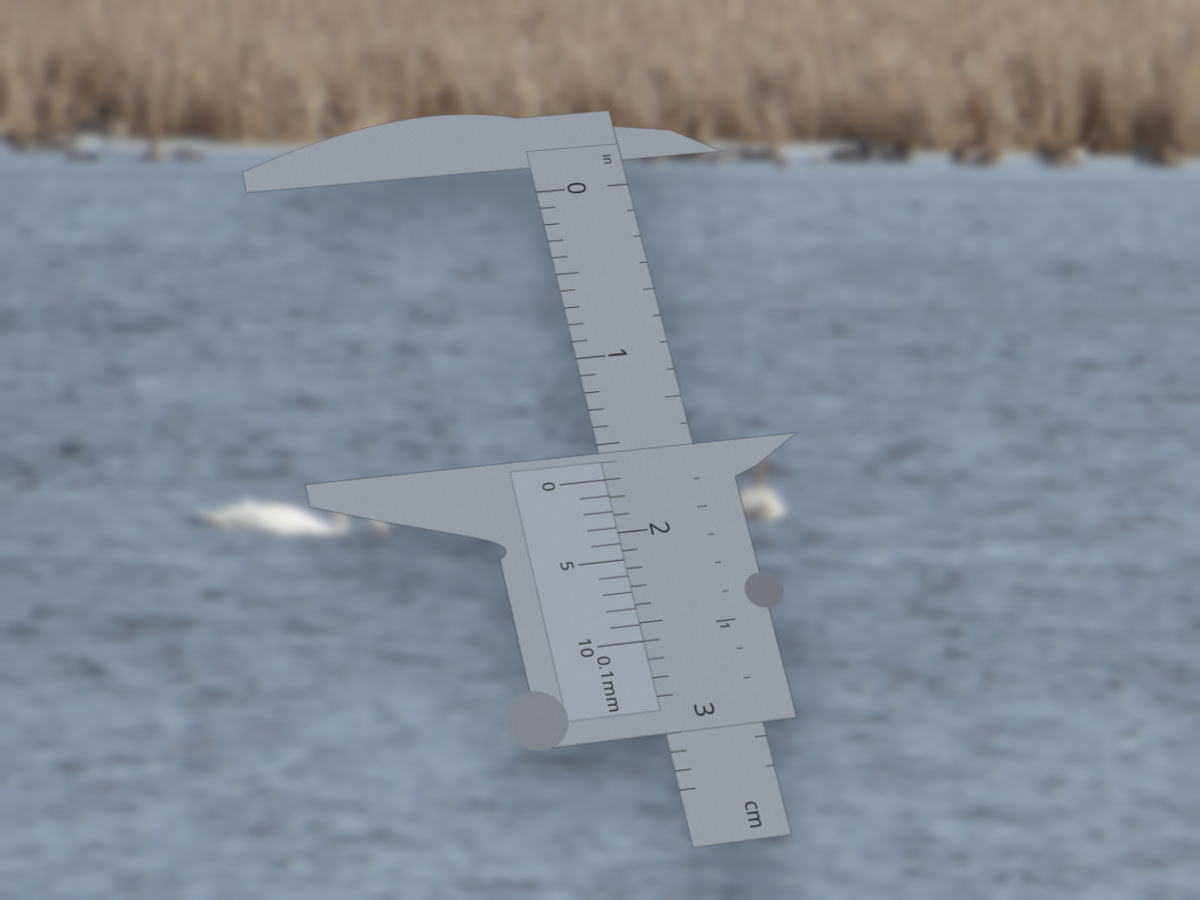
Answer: 17.0 mm
